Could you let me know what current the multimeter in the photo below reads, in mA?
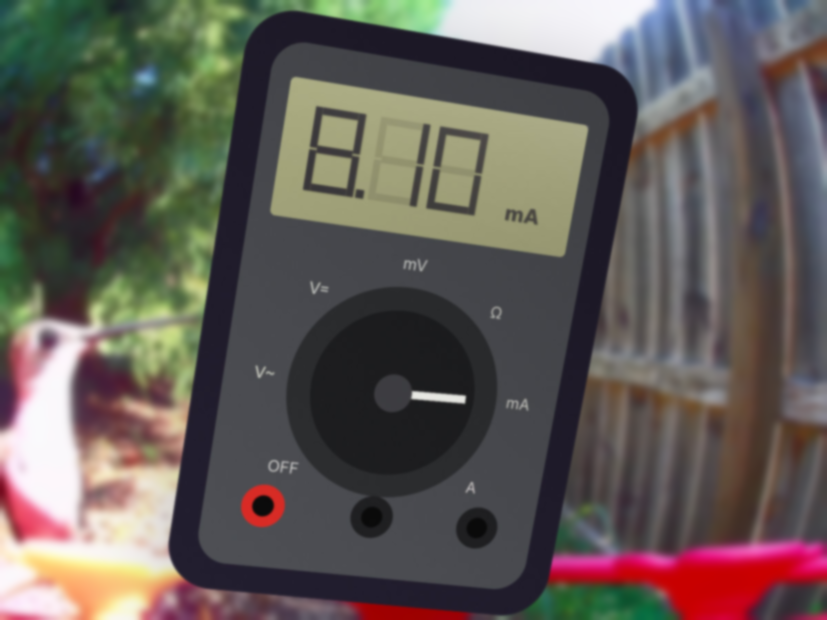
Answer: 8.10 mA
